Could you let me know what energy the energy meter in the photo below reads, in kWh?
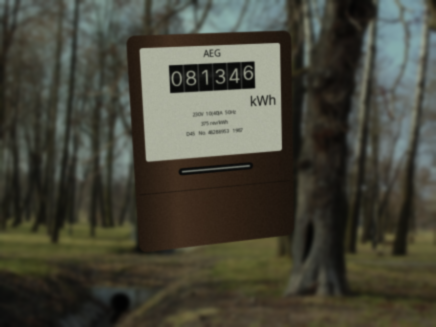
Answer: 81346 kWh
